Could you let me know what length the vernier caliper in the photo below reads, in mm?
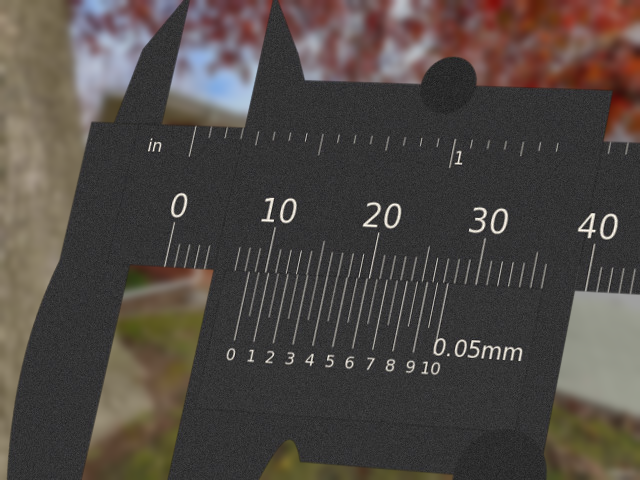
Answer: 8.4 mm
